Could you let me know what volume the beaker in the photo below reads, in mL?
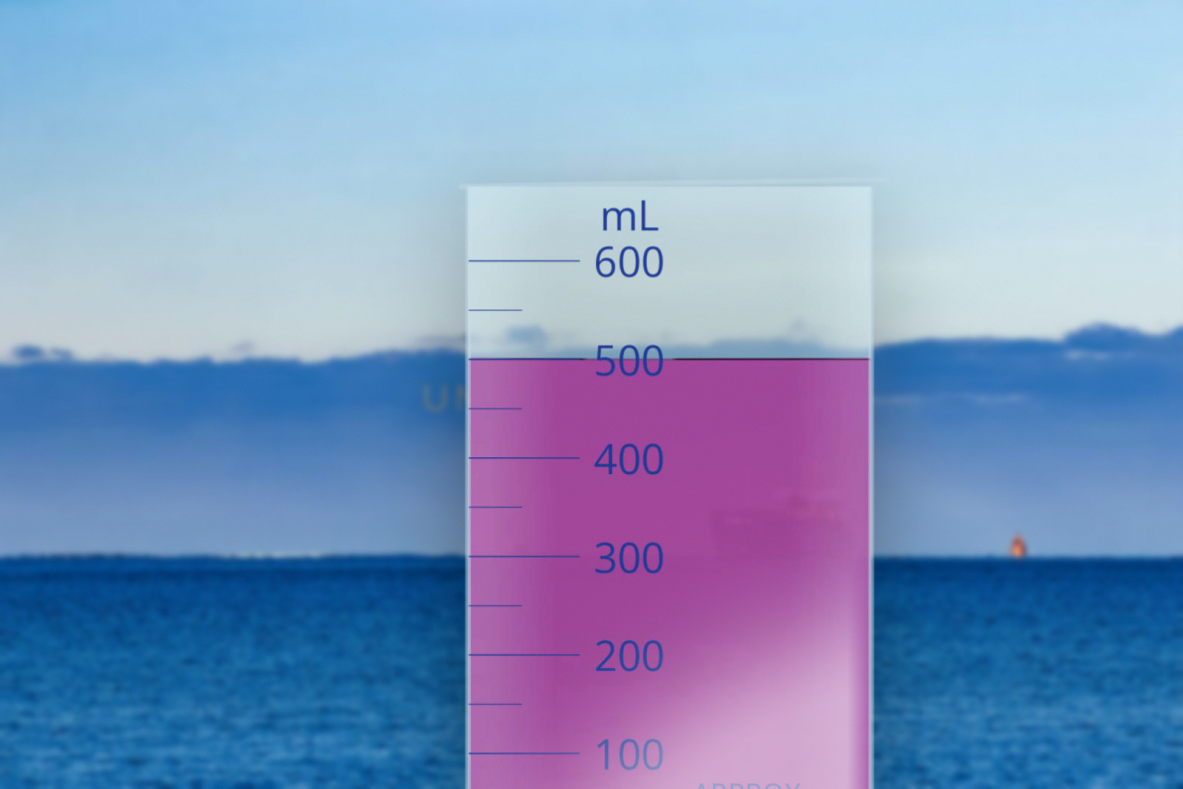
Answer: 500 mL
